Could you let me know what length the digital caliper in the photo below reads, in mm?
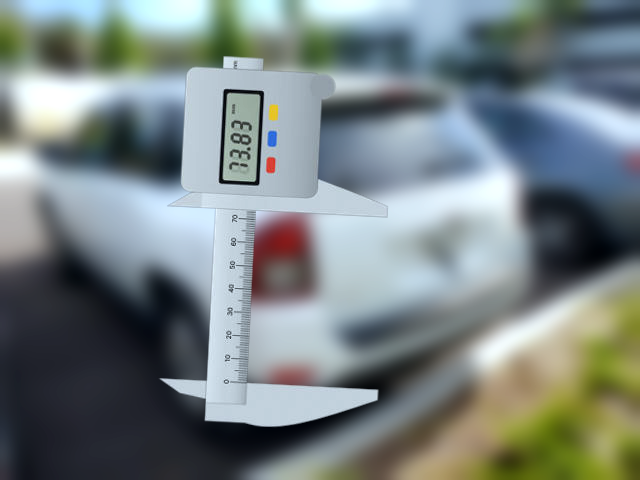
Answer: 73.83 mm
